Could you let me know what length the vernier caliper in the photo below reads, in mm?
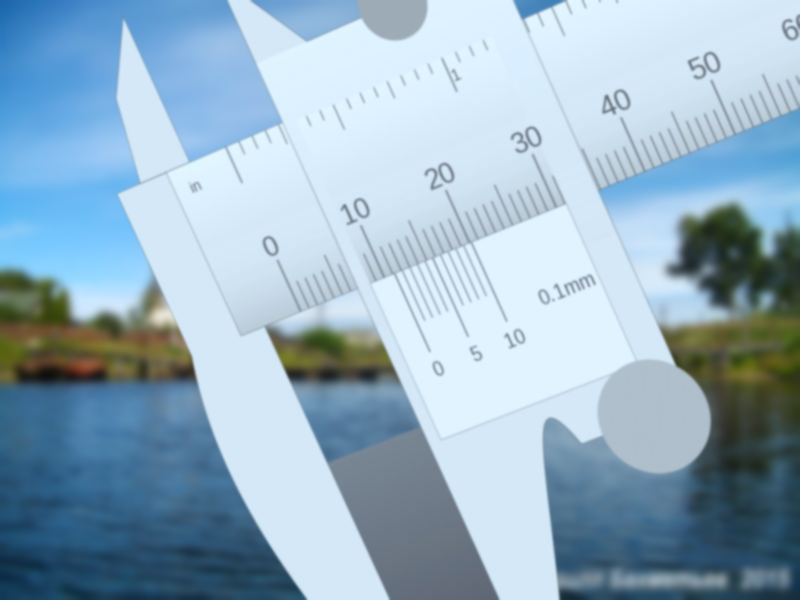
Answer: 11.2 mm
